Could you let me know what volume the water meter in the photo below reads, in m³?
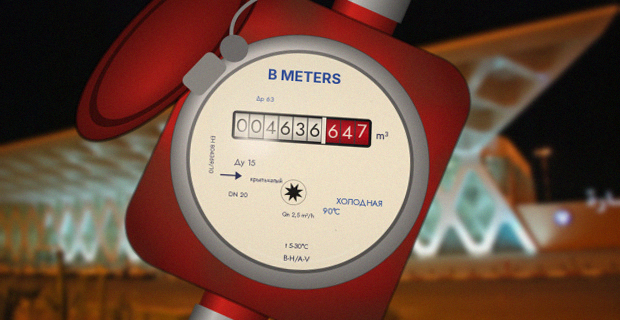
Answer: 4636.647 m³
